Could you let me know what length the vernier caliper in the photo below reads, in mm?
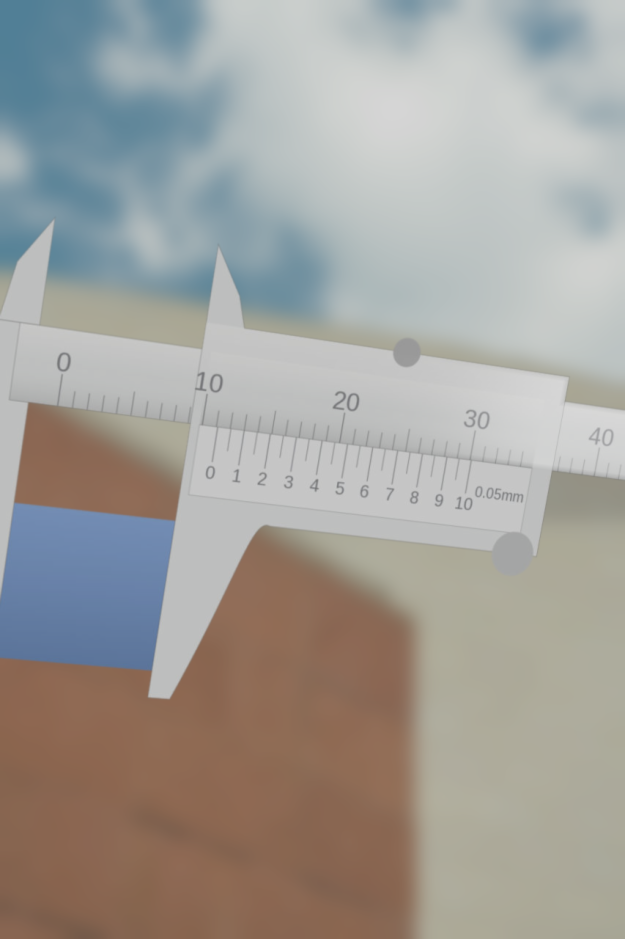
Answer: 11.1 mm
